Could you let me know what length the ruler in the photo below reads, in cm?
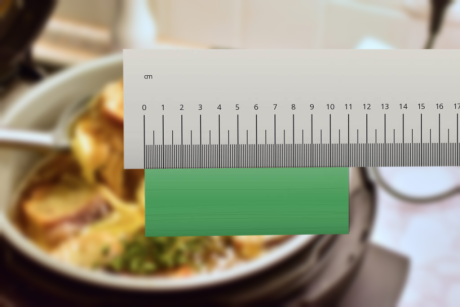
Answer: 11 cm
